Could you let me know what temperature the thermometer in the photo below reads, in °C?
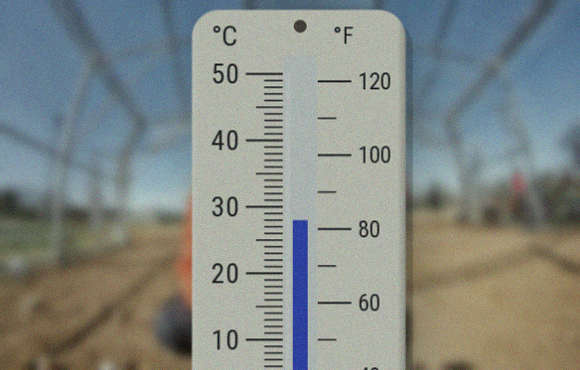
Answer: 28 °C
